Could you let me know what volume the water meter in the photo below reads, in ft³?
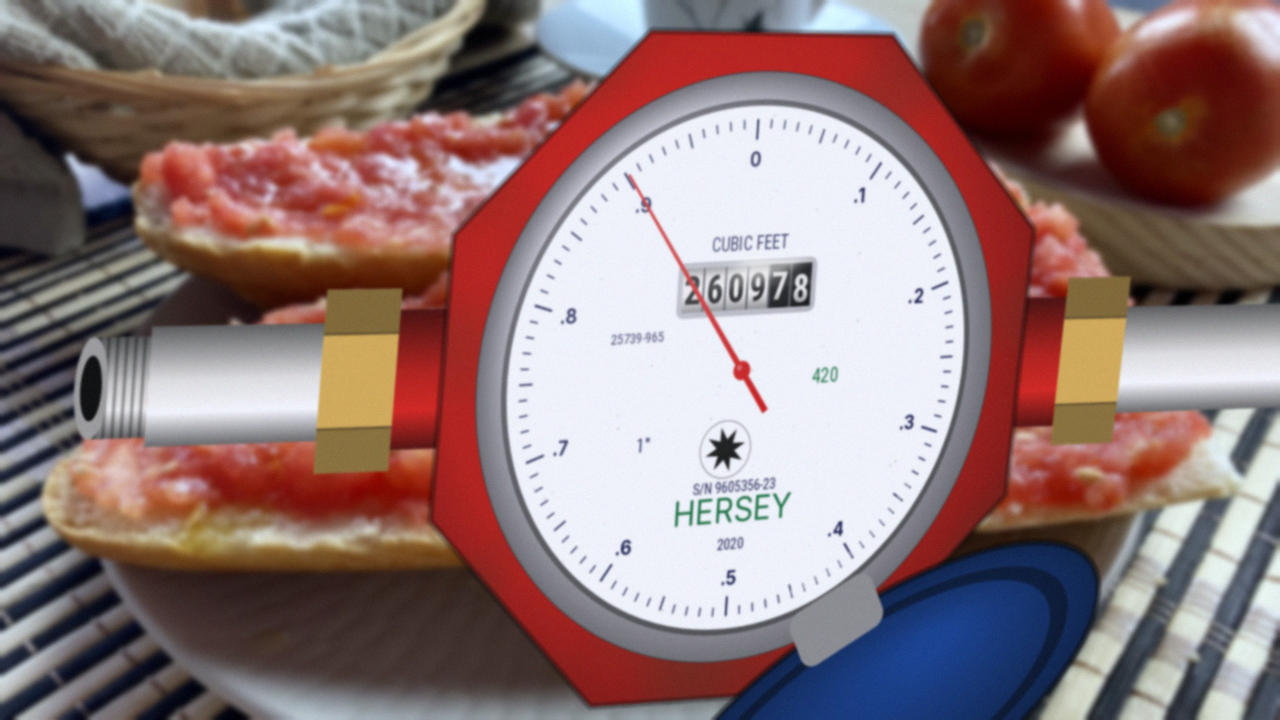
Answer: 260977.90 ft³
